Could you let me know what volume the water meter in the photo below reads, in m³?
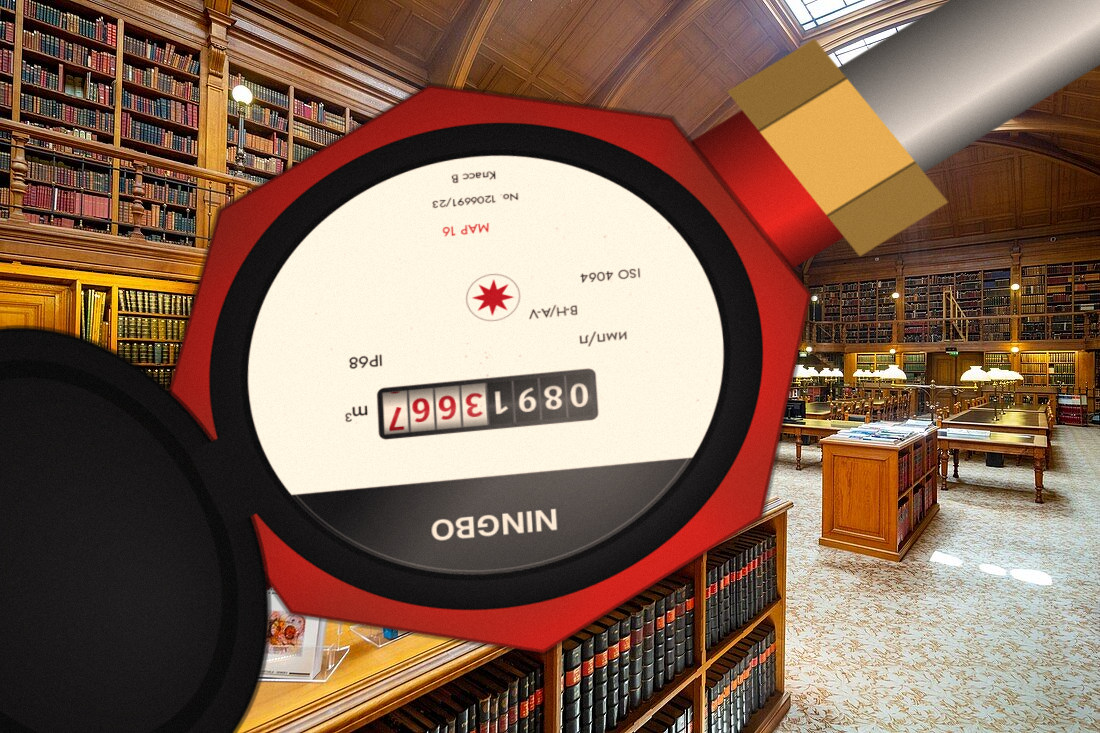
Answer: 891.3667 m³
